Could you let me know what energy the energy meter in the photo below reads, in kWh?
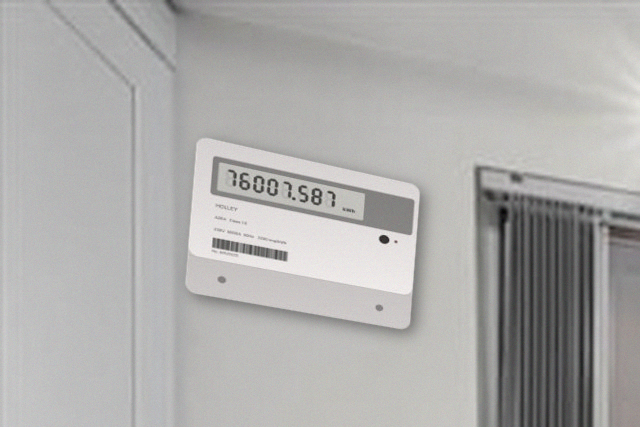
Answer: 76007.587 kWh
